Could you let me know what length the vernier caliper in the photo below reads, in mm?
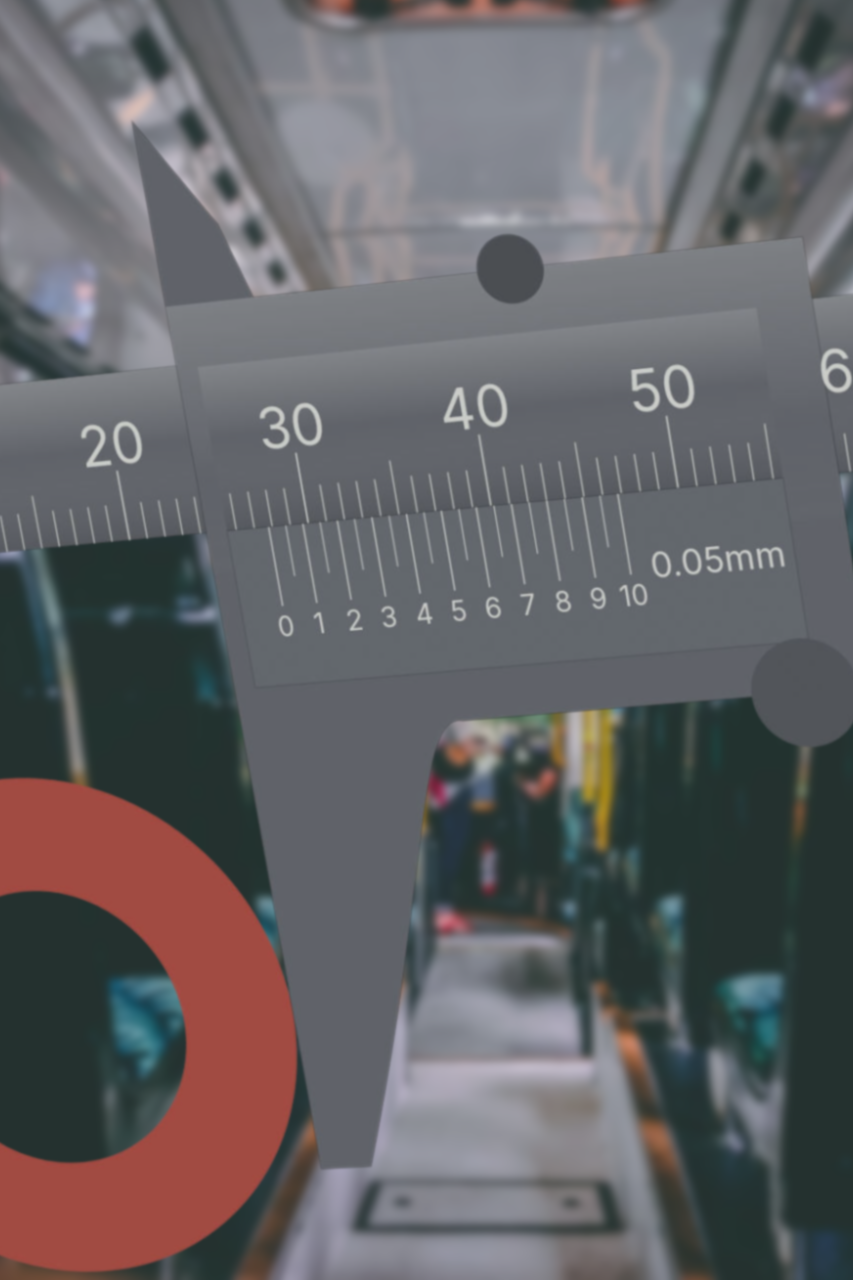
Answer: 27.8 mm
